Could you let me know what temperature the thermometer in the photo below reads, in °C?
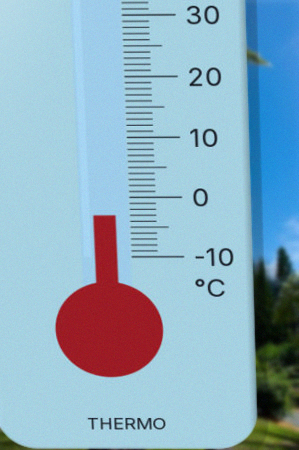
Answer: -3 °C
